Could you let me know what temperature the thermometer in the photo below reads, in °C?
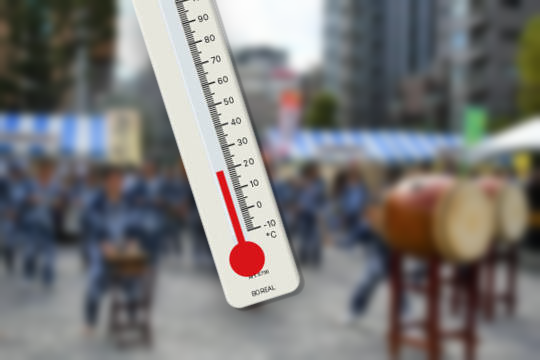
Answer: 20 °C
